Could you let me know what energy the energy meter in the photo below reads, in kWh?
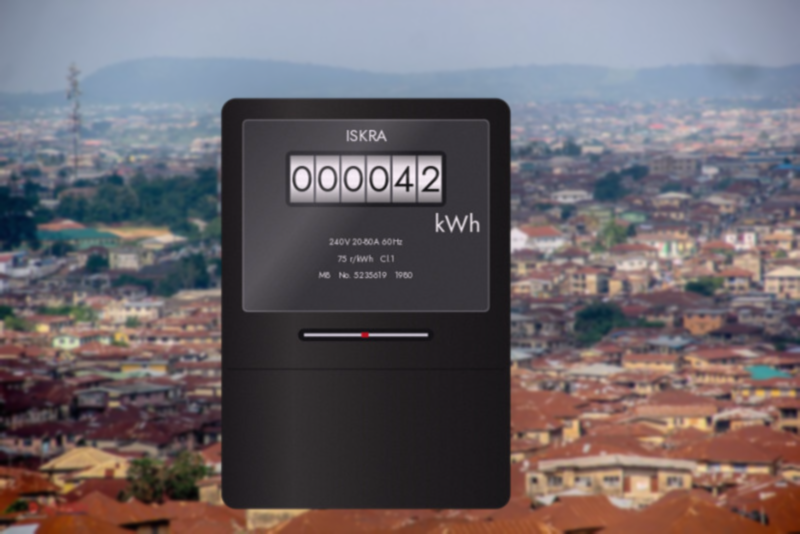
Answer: 42 kWh
